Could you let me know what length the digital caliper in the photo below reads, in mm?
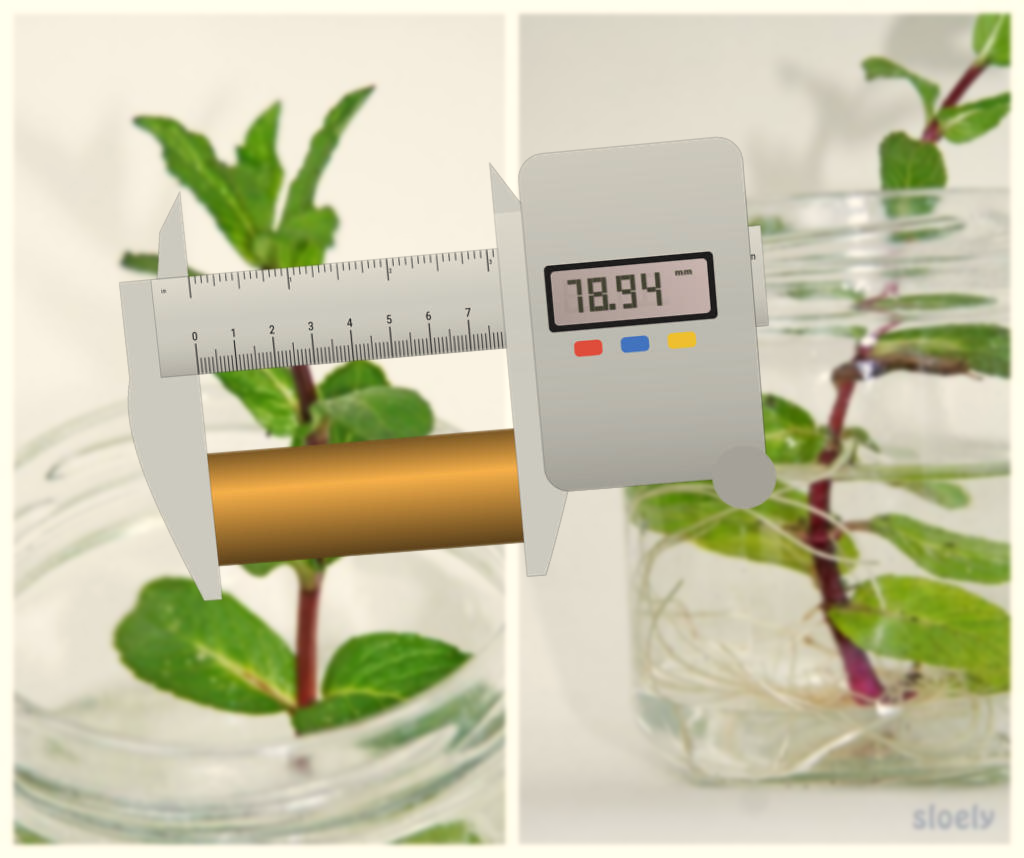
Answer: 78.94 mm
